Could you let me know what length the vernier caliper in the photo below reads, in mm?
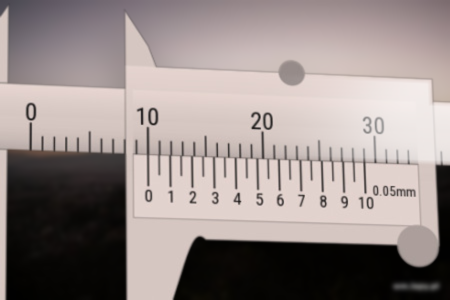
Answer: 10.0 mm
